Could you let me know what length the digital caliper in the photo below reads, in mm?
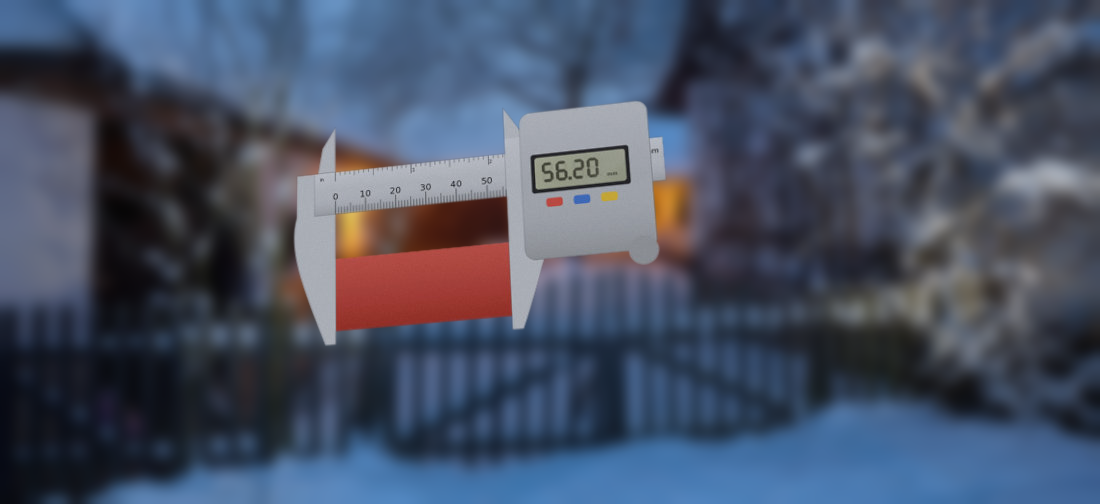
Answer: 56.20 mm
